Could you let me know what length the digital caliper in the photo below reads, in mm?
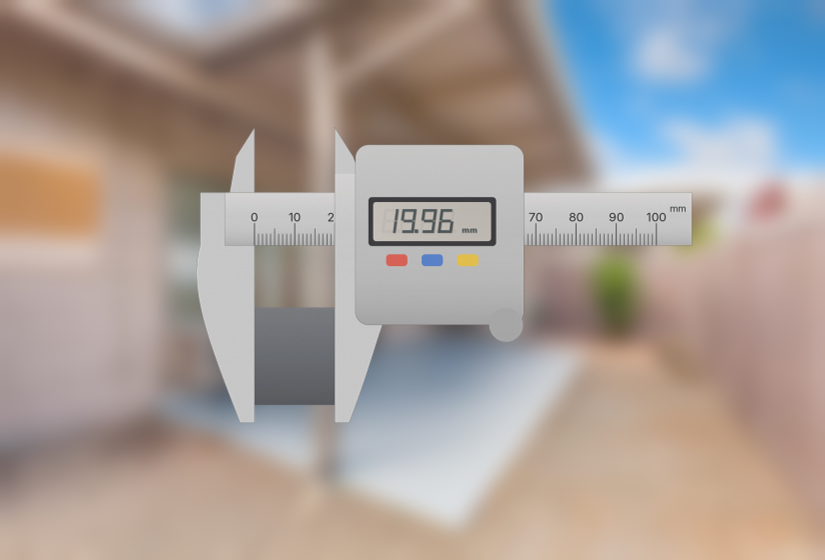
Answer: 19.96 mm
